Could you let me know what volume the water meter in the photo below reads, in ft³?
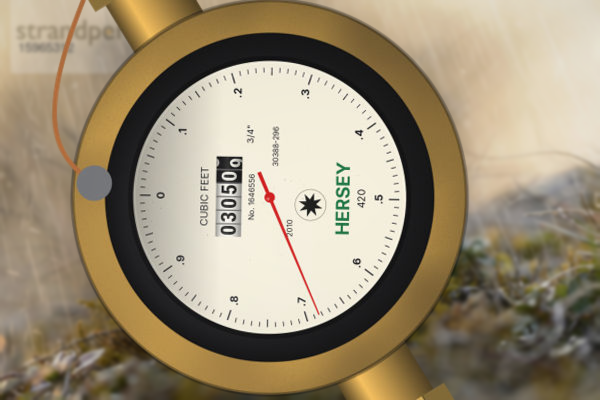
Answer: 30508.68 ft³
